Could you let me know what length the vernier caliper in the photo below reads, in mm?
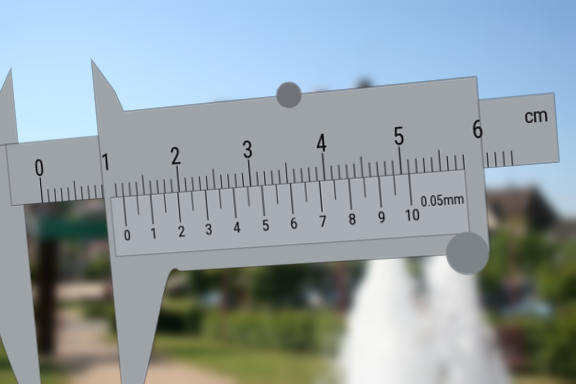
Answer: 12.0 mm
